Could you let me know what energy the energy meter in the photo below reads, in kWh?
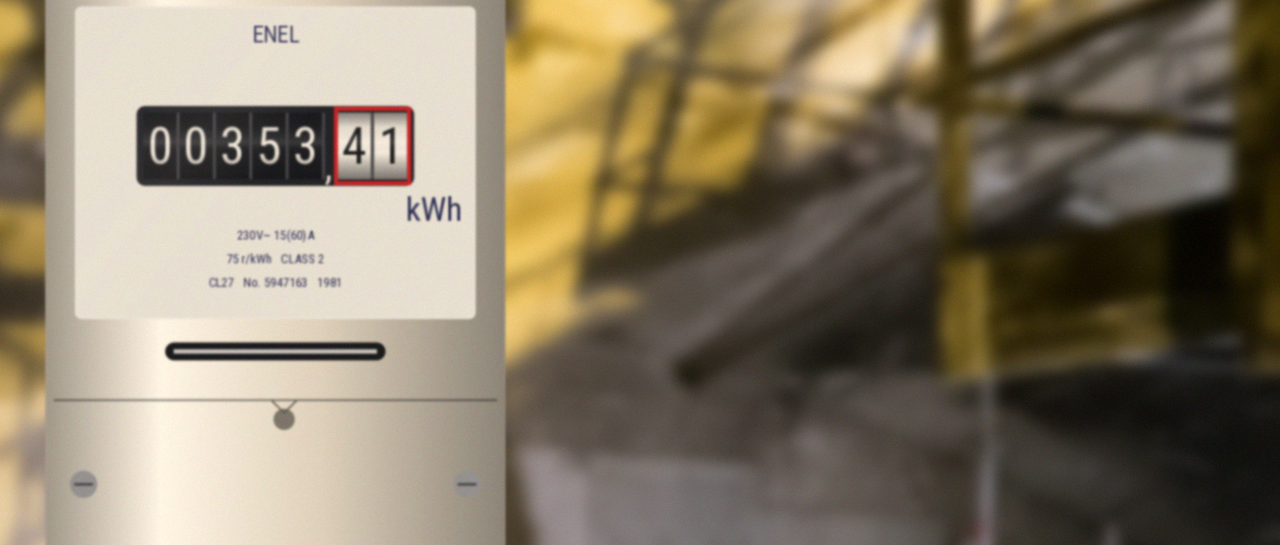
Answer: 353.41 kWh
